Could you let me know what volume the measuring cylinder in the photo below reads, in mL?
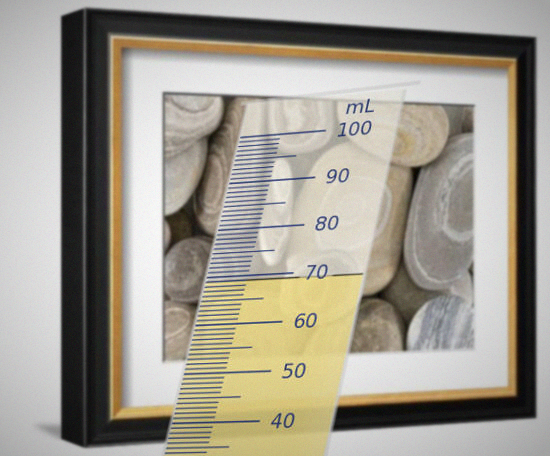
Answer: 69 mL
